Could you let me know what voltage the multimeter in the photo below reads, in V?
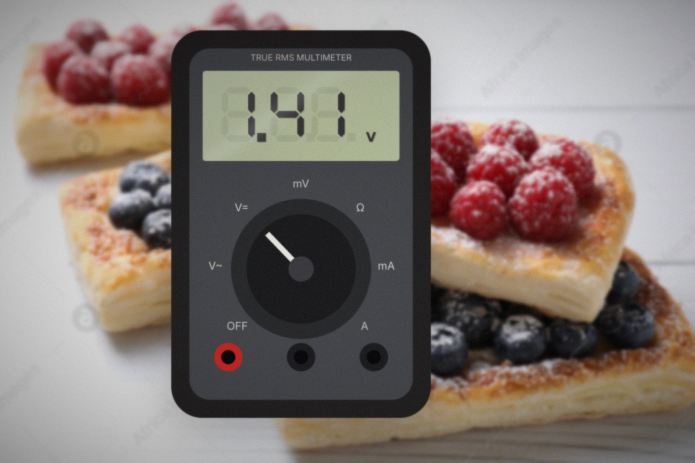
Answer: 1.41 V
